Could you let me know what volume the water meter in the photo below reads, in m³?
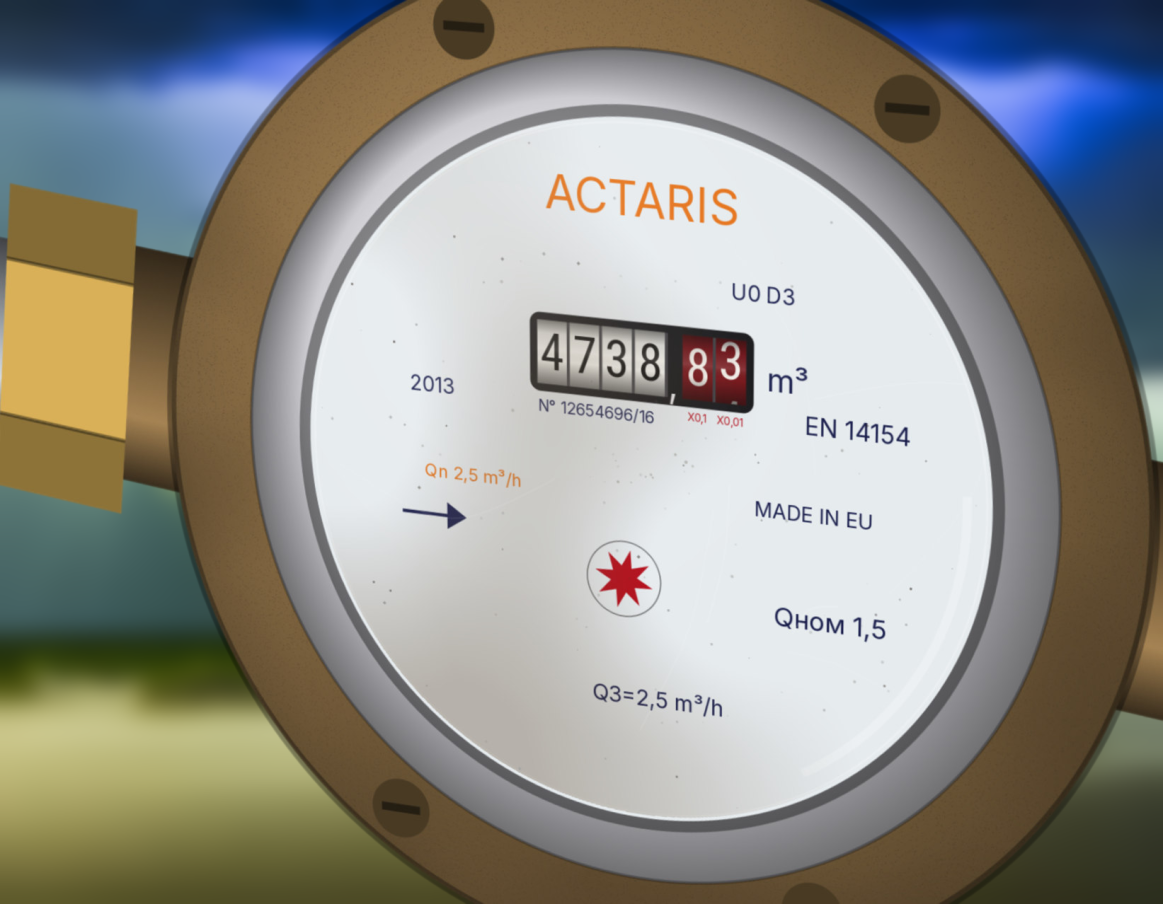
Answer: 4738.83 m³
